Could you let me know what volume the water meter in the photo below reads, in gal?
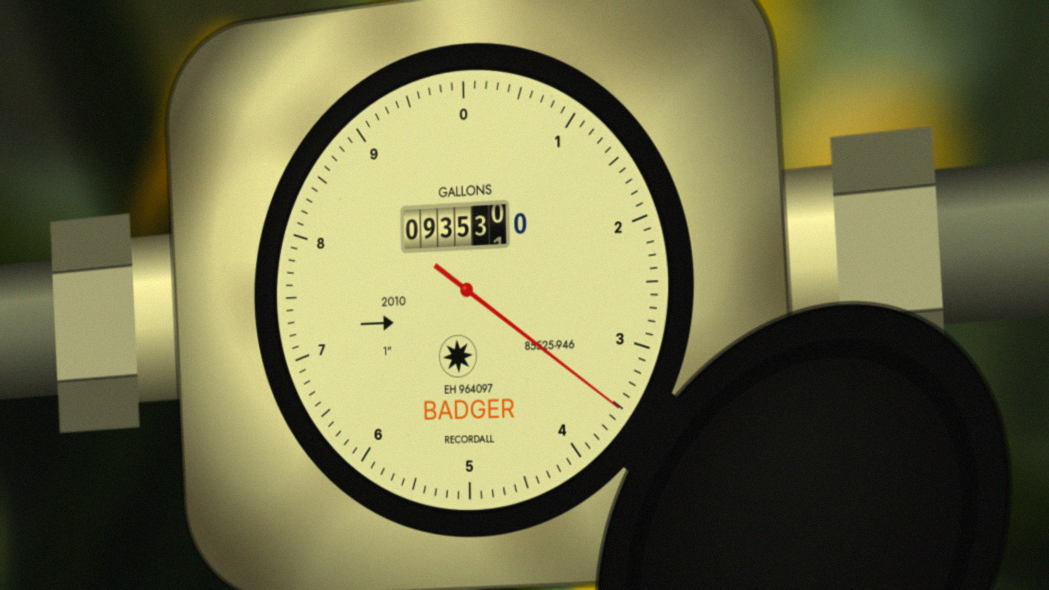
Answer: 935303.5 gal
